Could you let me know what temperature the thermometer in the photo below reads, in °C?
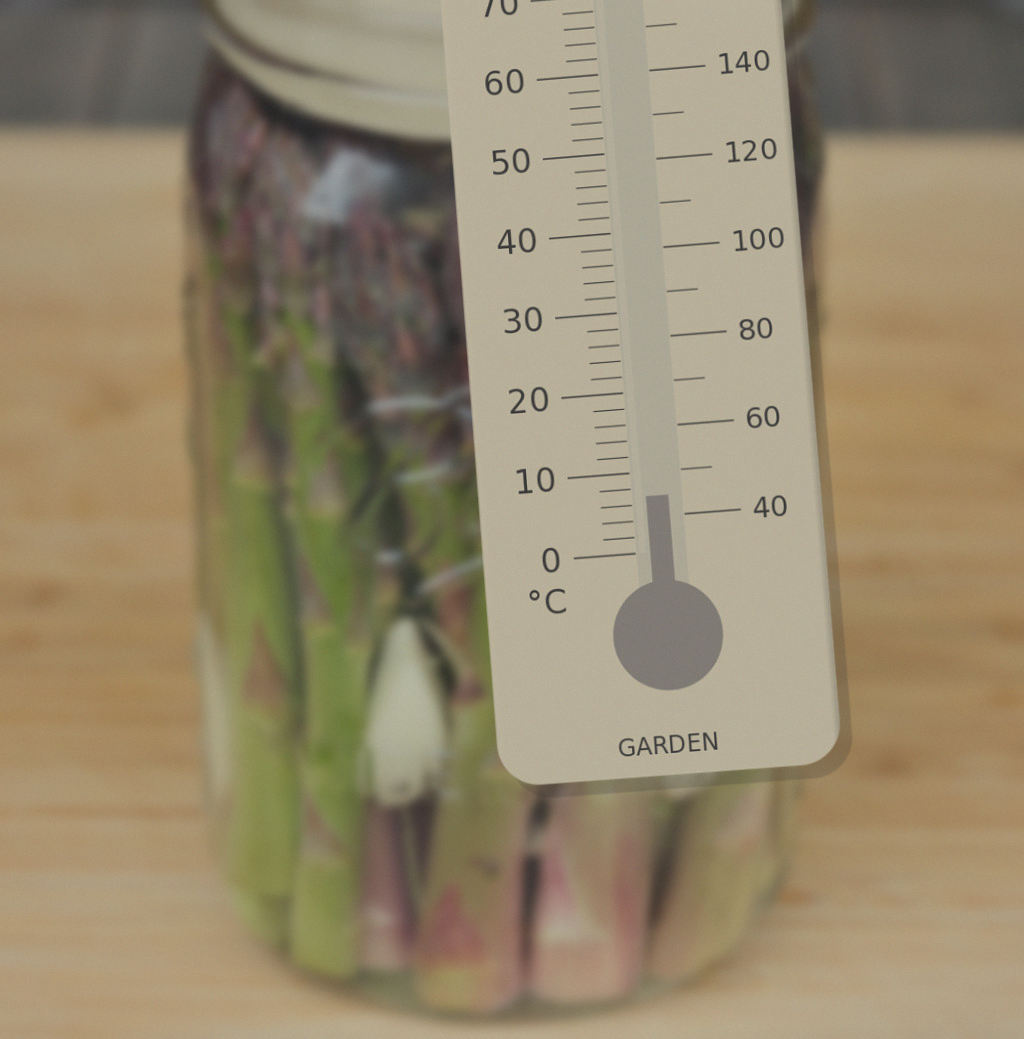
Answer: 7 °C
